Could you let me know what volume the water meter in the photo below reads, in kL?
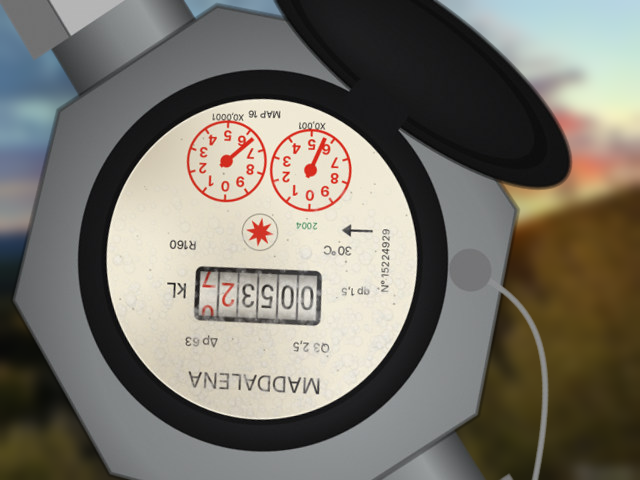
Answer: 53.2656 kL
